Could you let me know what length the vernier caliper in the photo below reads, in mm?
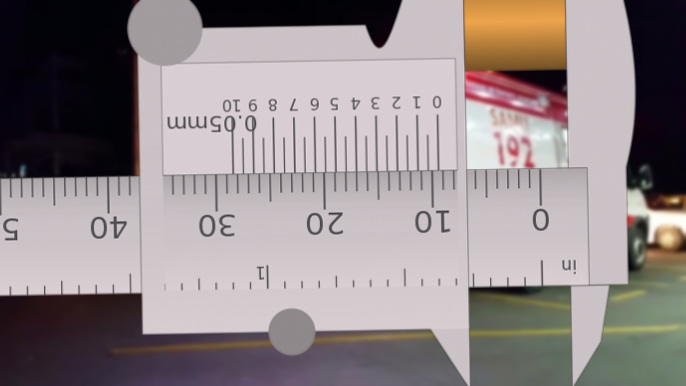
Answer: 9.4 mm
